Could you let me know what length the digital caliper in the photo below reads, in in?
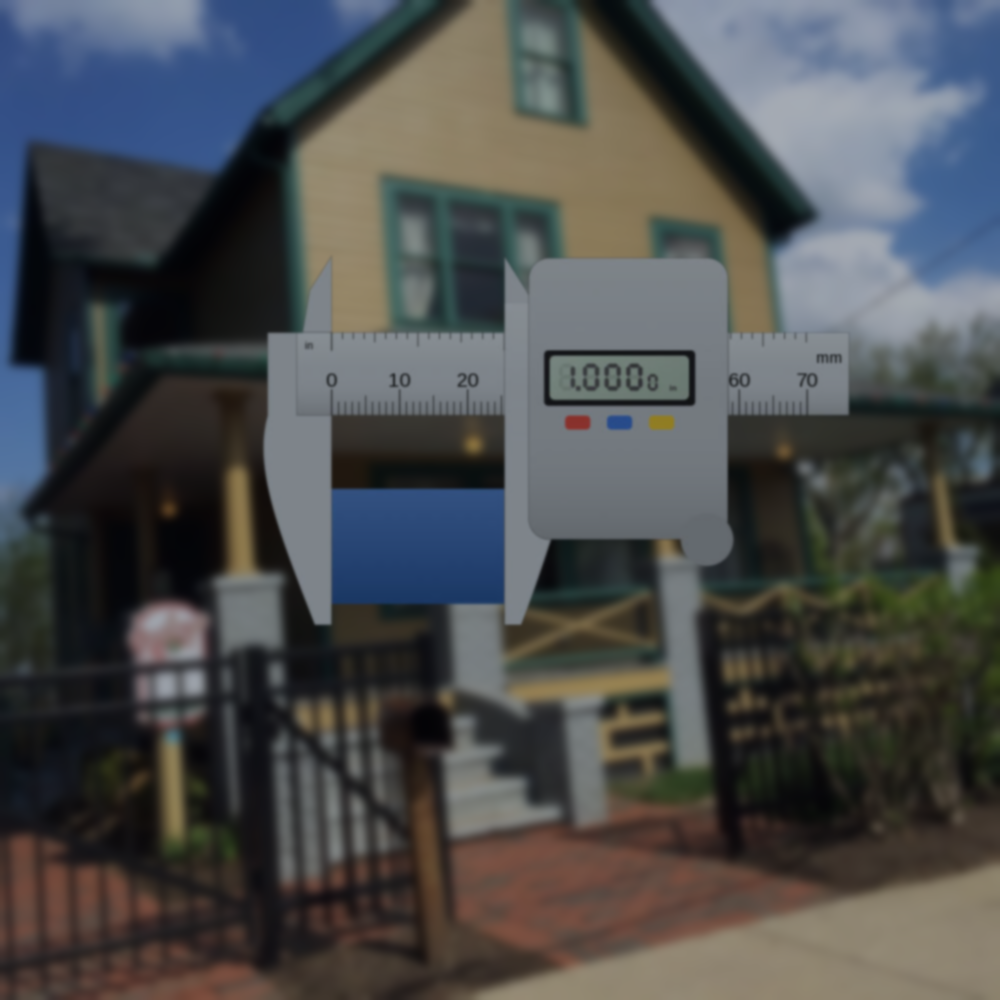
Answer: 1.0000 in
